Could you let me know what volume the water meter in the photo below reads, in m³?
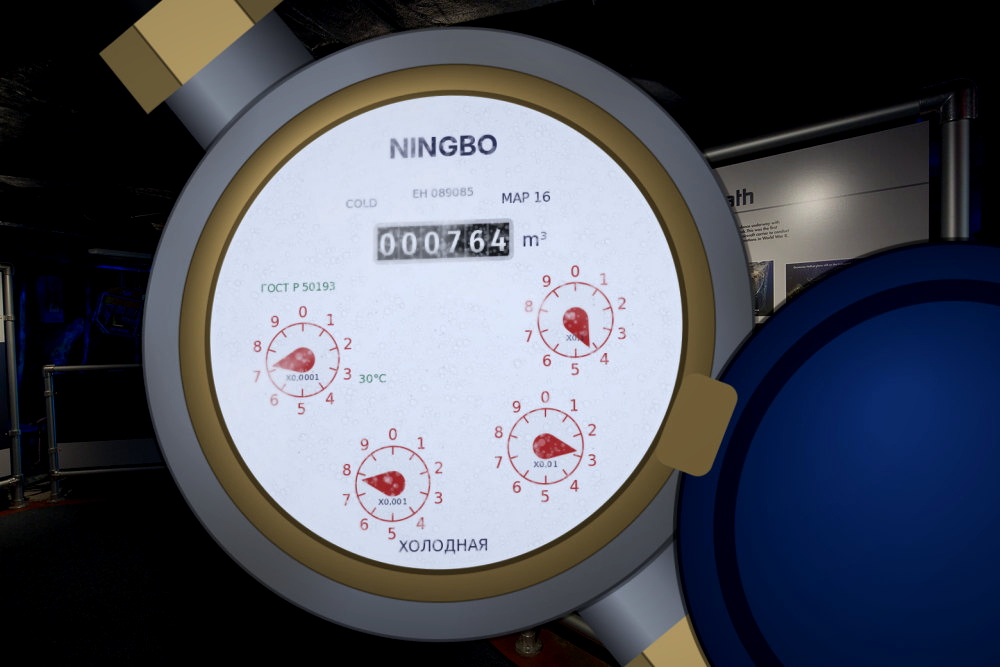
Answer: 764.4277 m³
